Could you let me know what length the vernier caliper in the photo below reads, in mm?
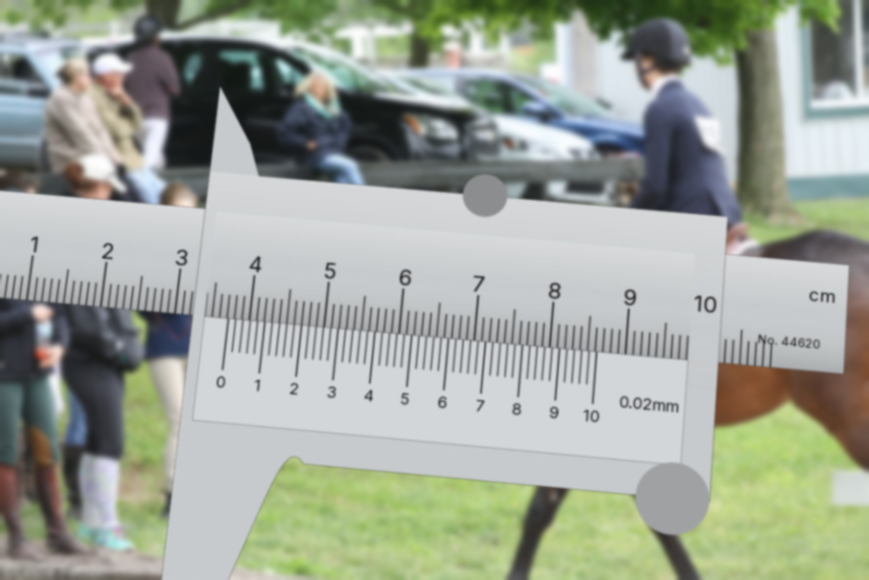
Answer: 37.2 mm
